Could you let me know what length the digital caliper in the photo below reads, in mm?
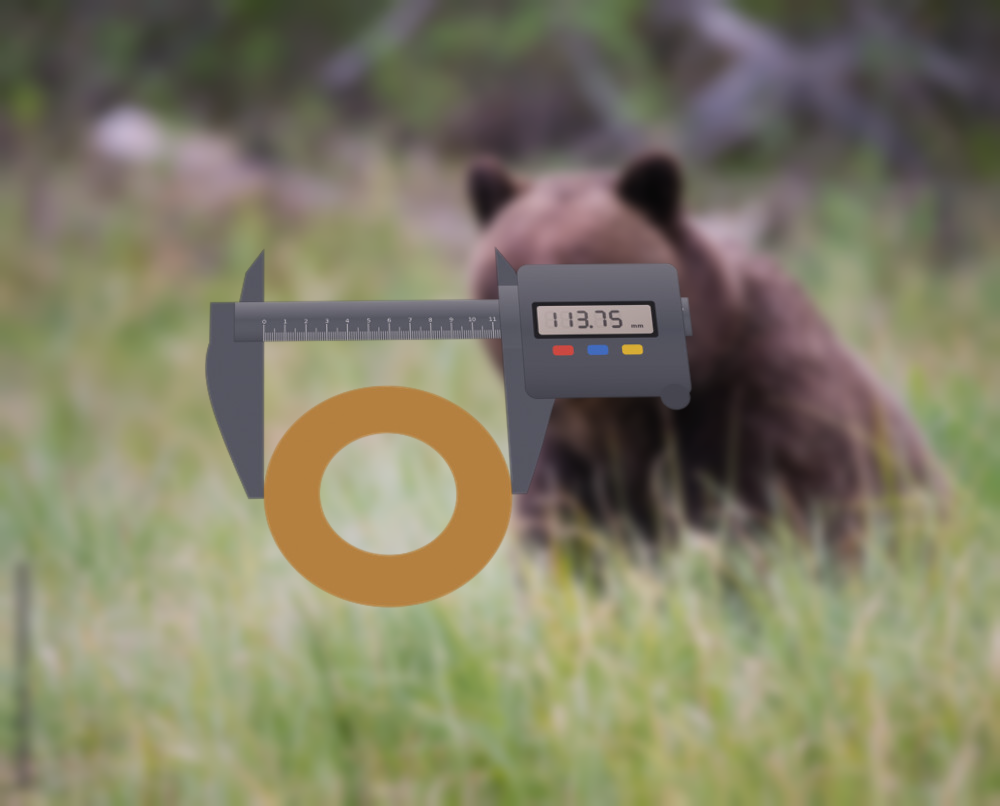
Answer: 113.75 mm
